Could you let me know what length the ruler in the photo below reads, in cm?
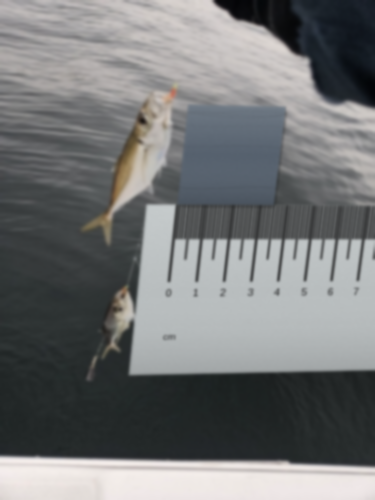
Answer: 3.5 cm
